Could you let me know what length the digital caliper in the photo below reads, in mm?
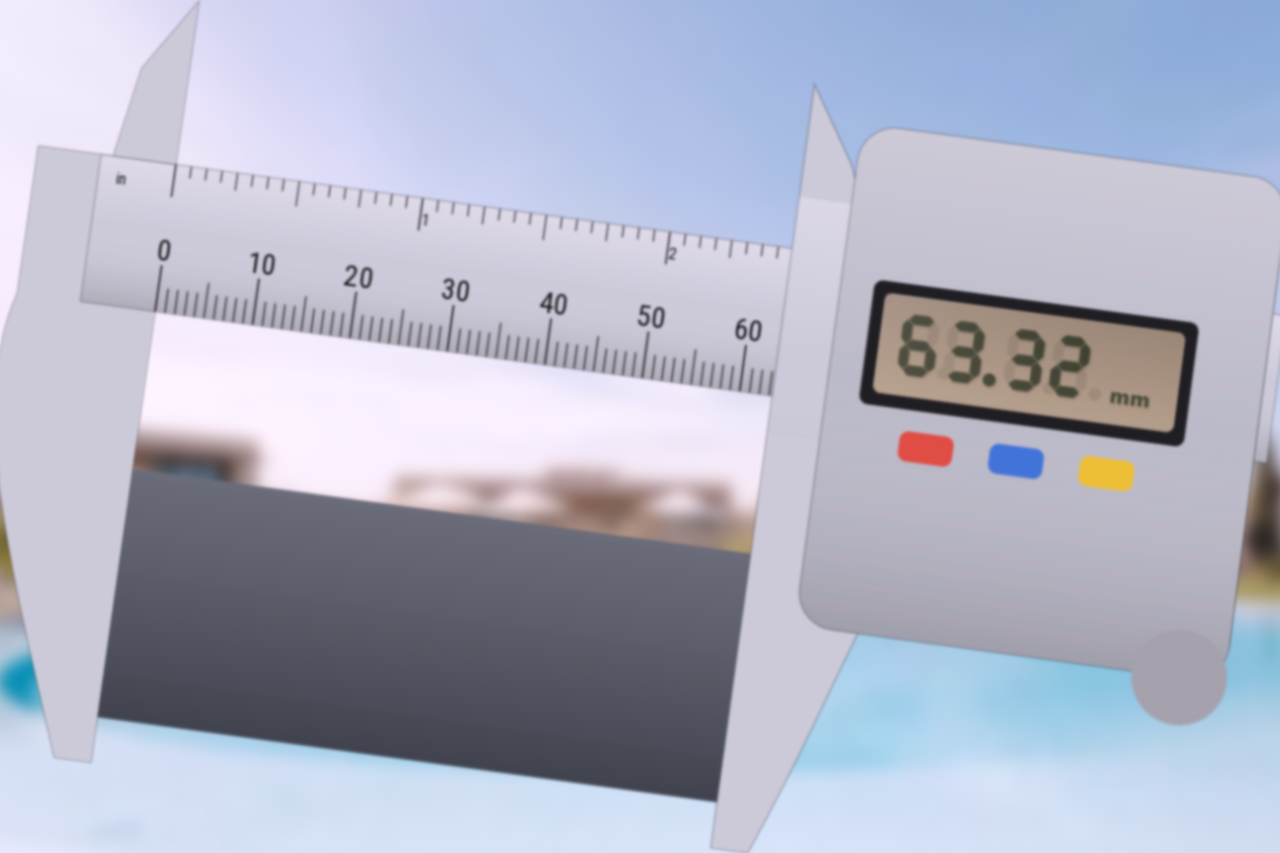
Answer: 63.32 mm
